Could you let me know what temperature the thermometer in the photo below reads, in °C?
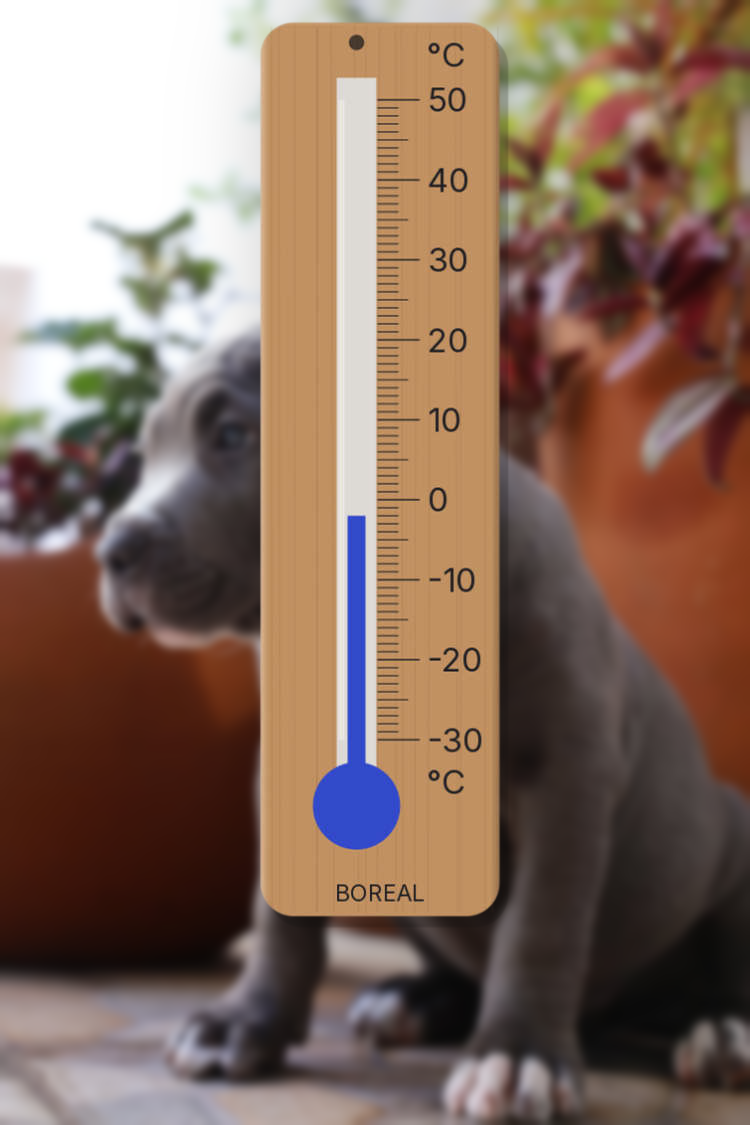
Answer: -2 °C
